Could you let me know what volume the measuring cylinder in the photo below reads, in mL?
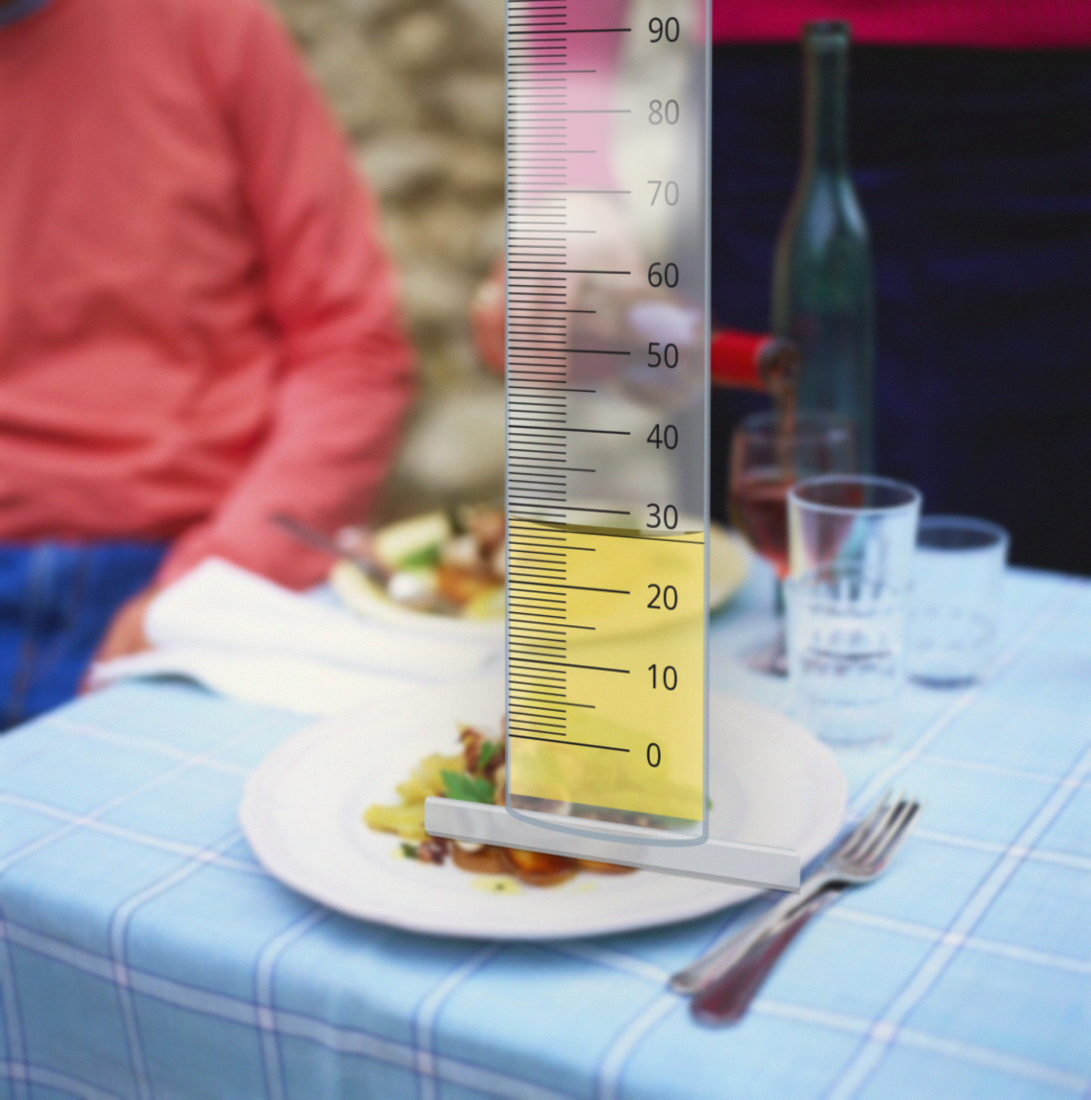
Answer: 27 mL
